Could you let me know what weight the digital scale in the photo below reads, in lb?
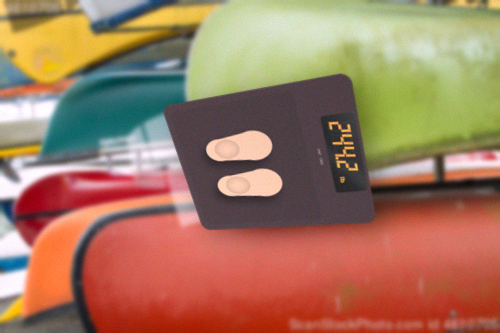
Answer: 244.2 lb
